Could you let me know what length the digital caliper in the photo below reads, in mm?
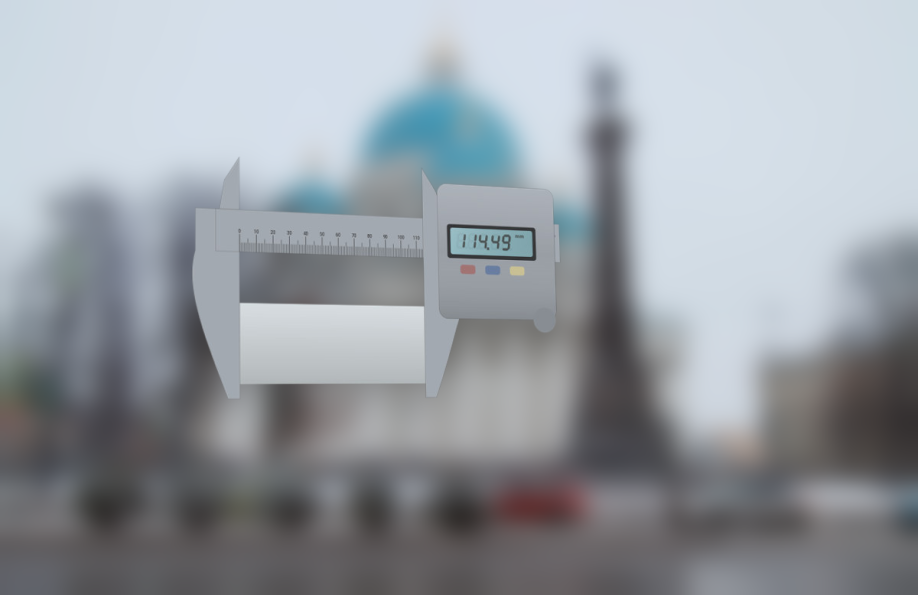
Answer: 114.49 mm
